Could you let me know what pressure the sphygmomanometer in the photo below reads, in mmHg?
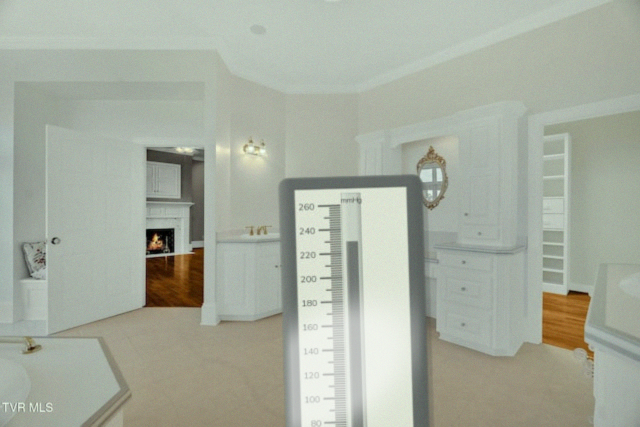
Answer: 230 mmHg
